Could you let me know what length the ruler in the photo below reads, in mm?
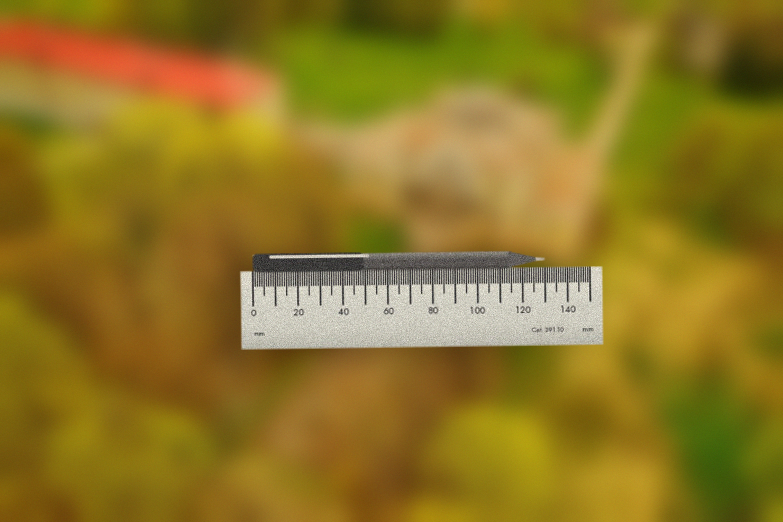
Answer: 130 mm
